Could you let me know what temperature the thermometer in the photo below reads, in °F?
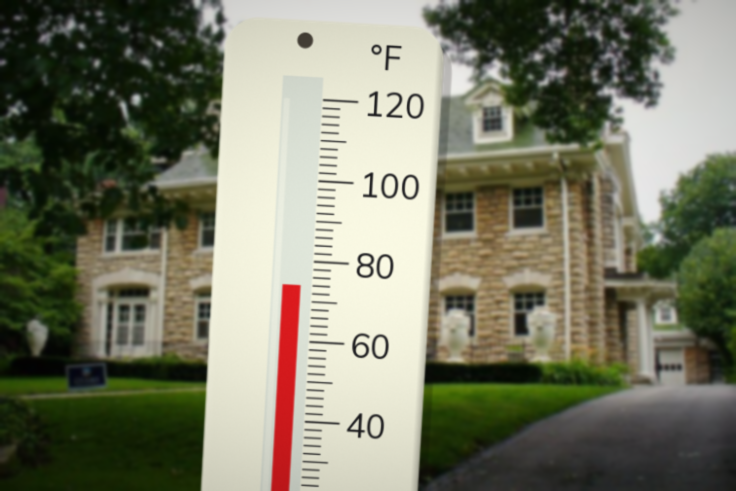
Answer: 74 °F
